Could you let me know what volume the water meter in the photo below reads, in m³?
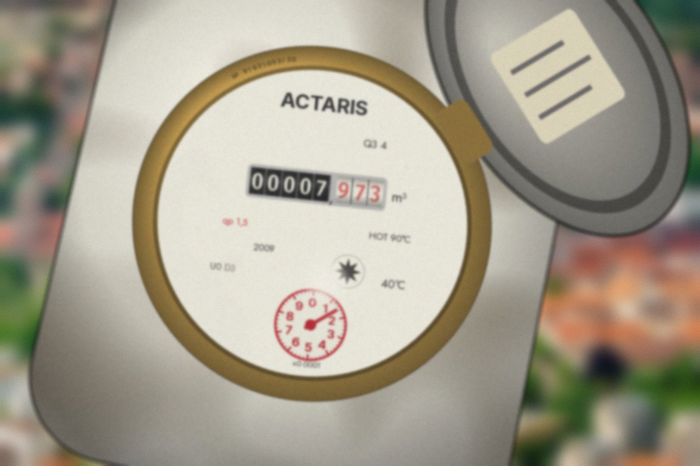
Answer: 7.9731 m³
